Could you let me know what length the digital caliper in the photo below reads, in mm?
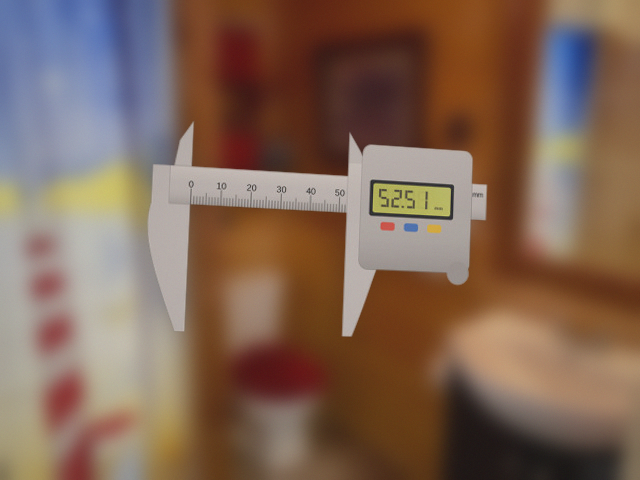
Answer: 52.51 mm
